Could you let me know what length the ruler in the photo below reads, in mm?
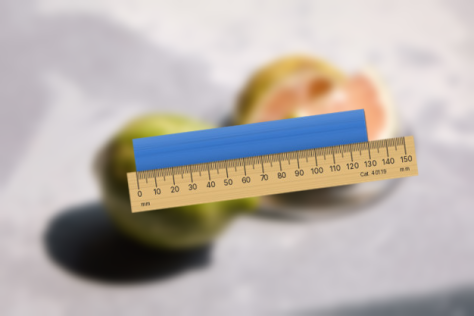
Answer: 130 mm
